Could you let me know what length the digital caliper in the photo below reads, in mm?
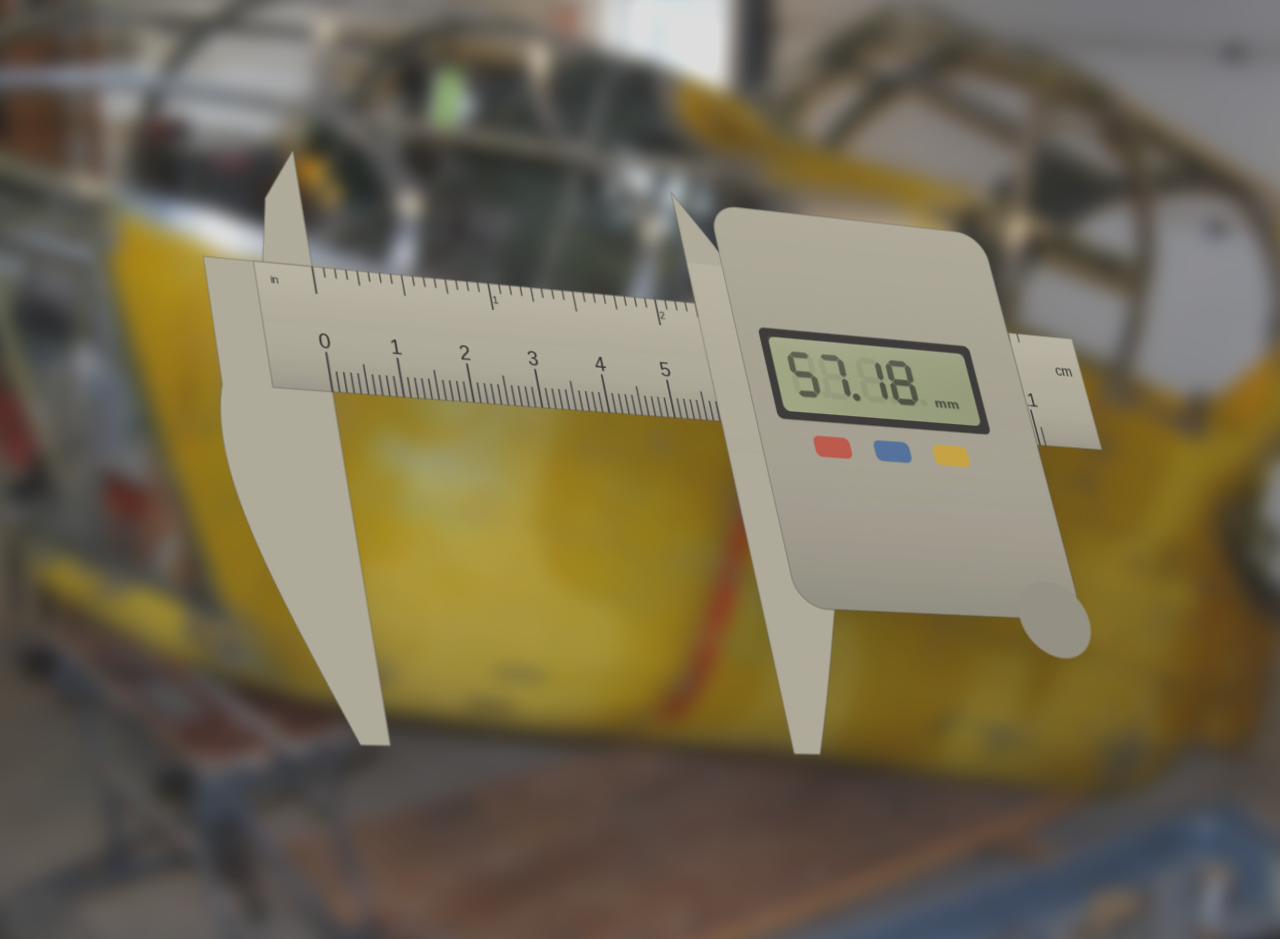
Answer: 57.18 mm
